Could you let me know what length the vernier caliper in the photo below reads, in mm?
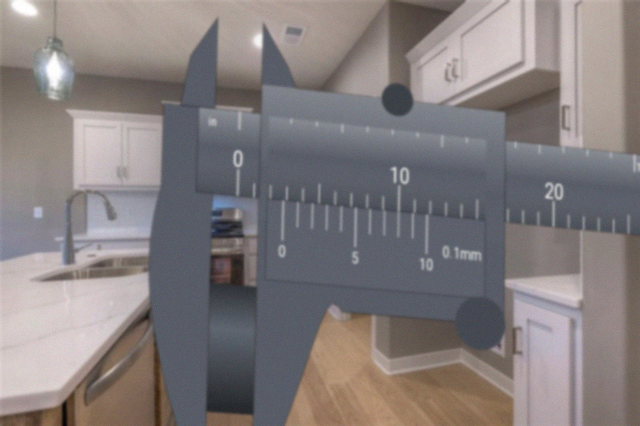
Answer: 2.8 mm
